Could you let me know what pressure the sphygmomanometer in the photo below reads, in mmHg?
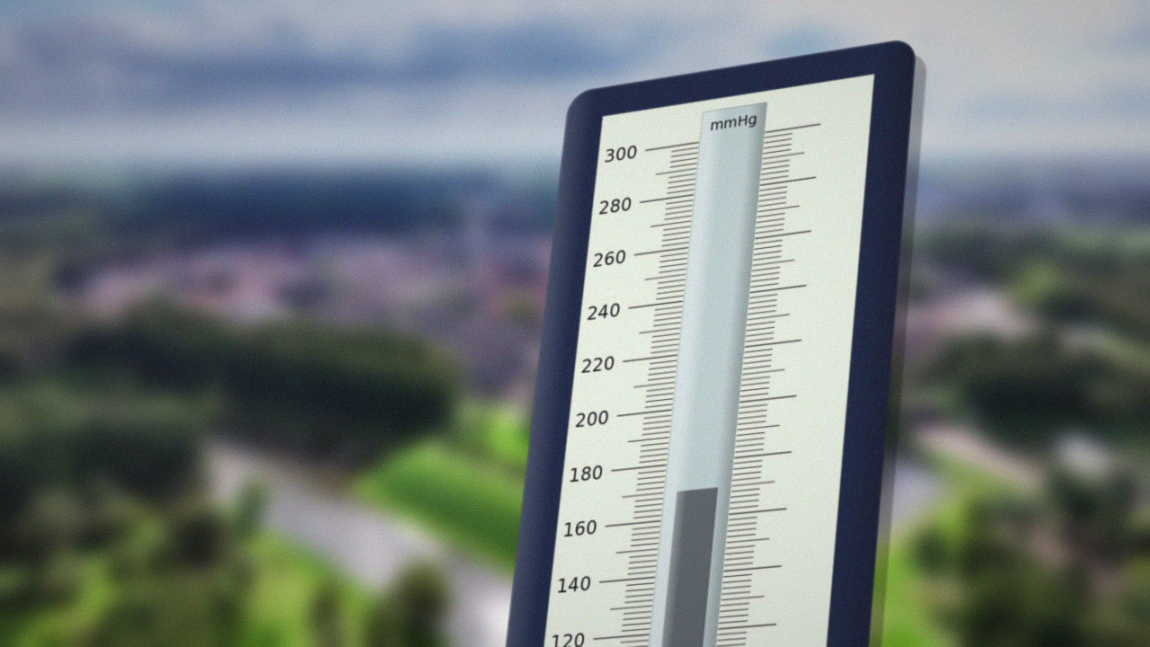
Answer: 170 mmHg
